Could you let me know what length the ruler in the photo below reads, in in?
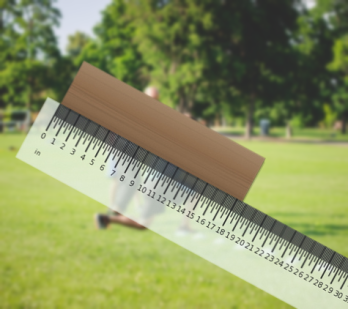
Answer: 18.5 in
